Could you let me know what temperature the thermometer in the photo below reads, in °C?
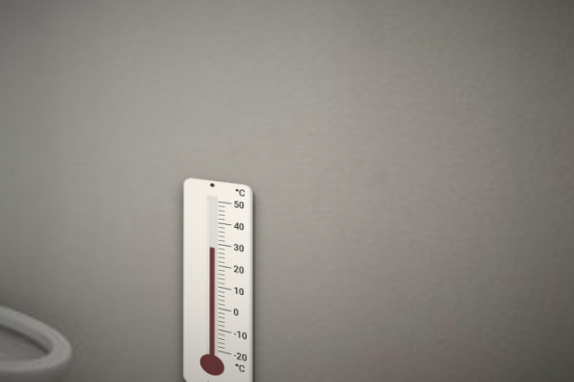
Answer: 28 °C
